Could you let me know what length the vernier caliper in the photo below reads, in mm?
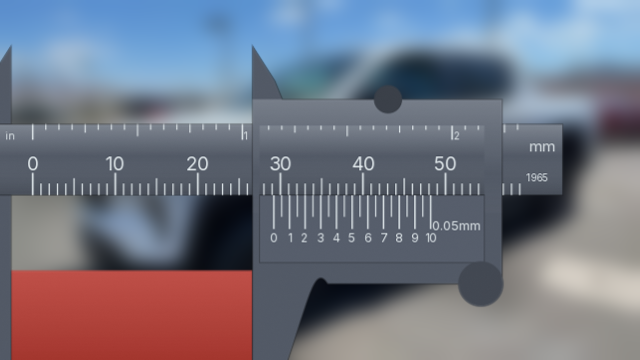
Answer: 29.2 mm
